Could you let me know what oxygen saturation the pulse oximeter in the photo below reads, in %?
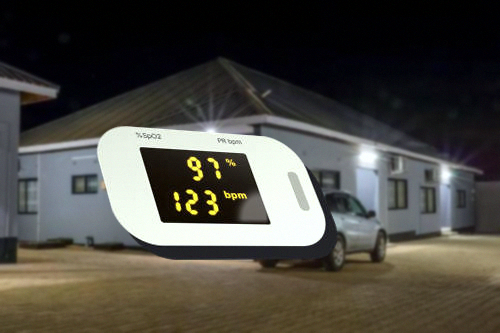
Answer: 97 %
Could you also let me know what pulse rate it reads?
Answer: 123 bpm
